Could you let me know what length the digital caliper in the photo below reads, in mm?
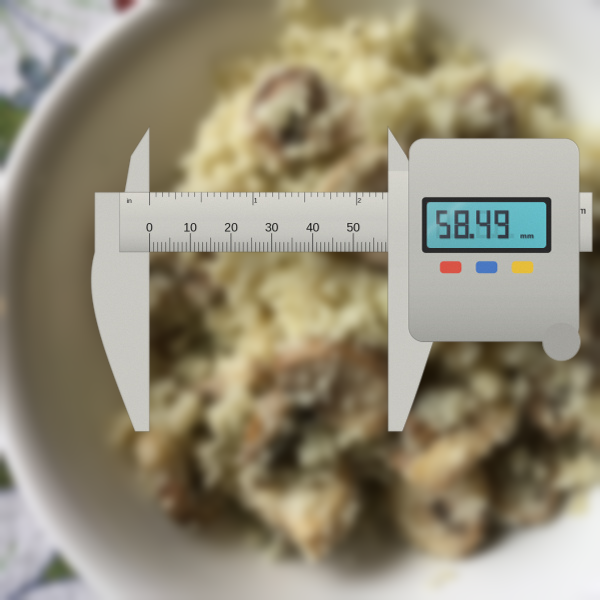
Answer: 58.49 mm
